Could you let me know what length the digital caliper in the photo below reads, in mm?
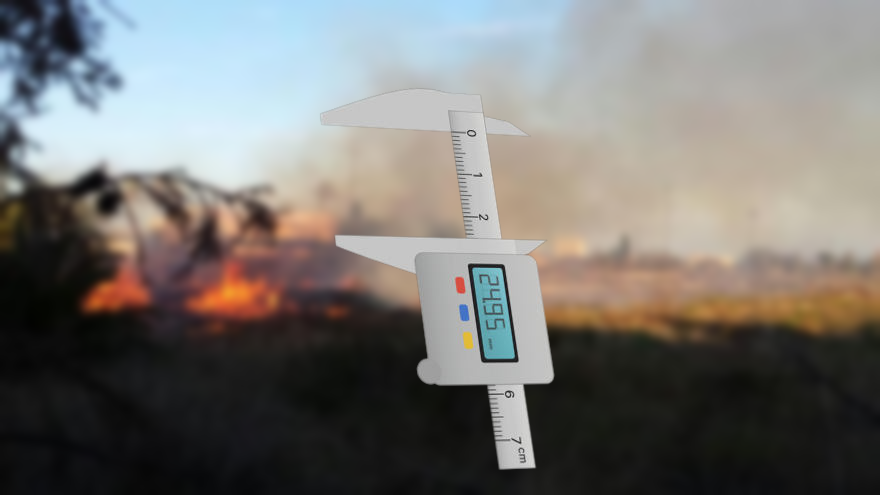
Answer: 24.95 mm
